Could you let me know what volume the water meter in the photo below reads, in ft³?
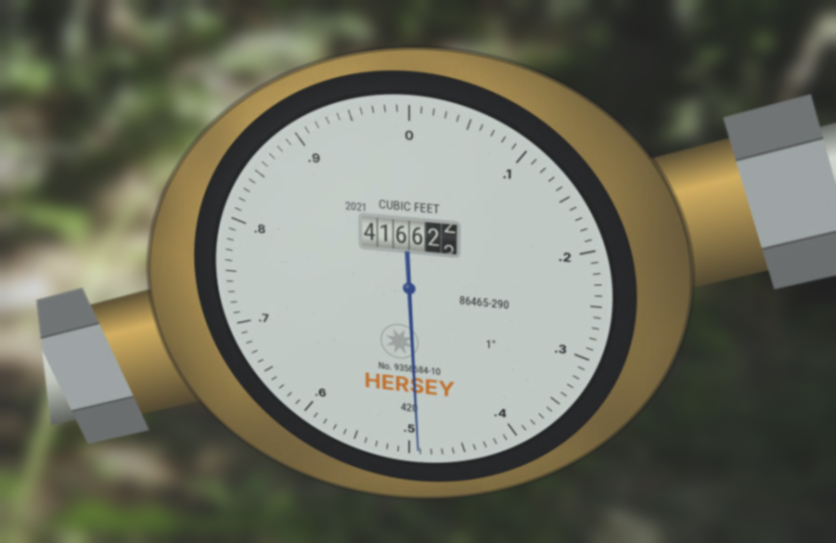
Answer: 416622.49 ft³
